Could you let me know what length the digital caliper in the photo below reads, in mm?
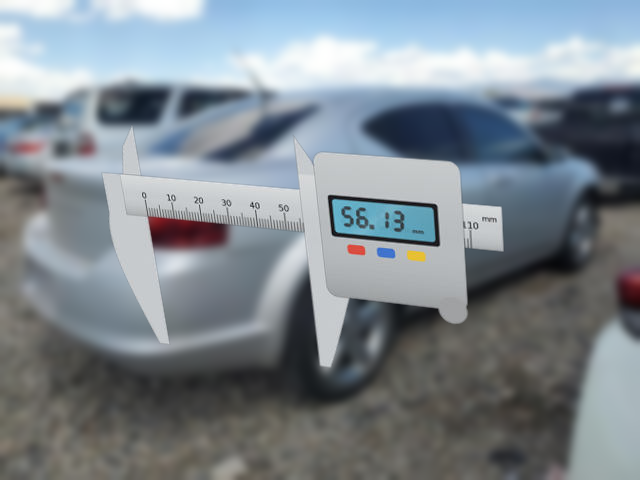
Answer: 56.13 mm
